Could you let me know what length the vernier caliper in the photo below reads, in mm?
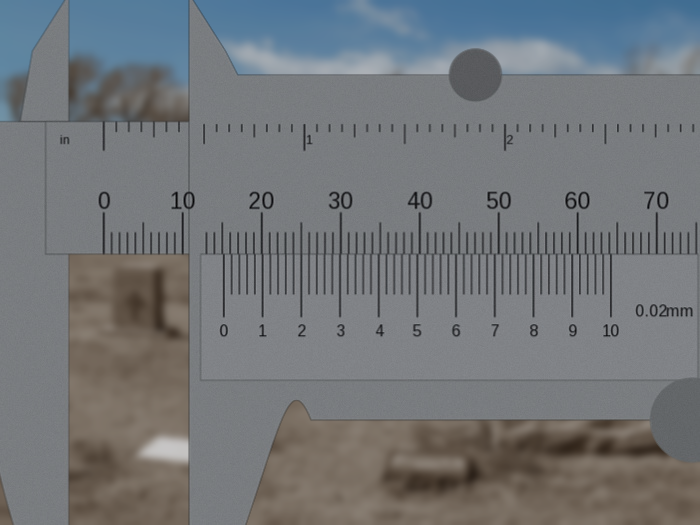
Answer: 15.2 mm
